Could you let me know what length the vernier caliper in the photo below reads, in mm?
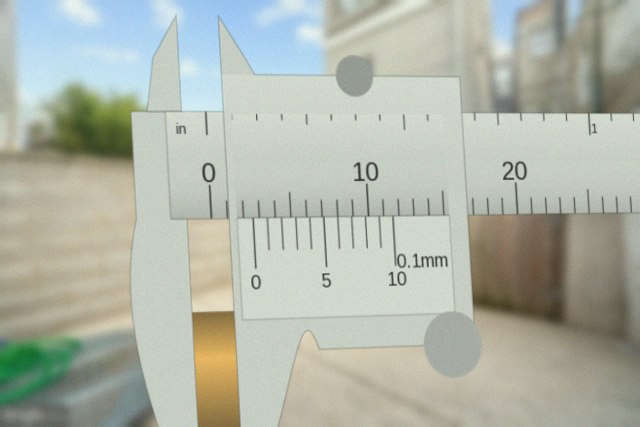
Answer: 2.6 mm
